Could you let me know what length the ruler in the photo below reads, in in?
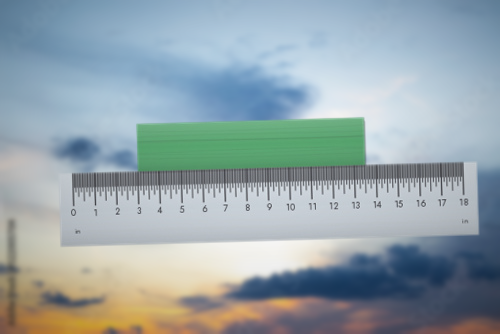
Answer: 10.5 in
